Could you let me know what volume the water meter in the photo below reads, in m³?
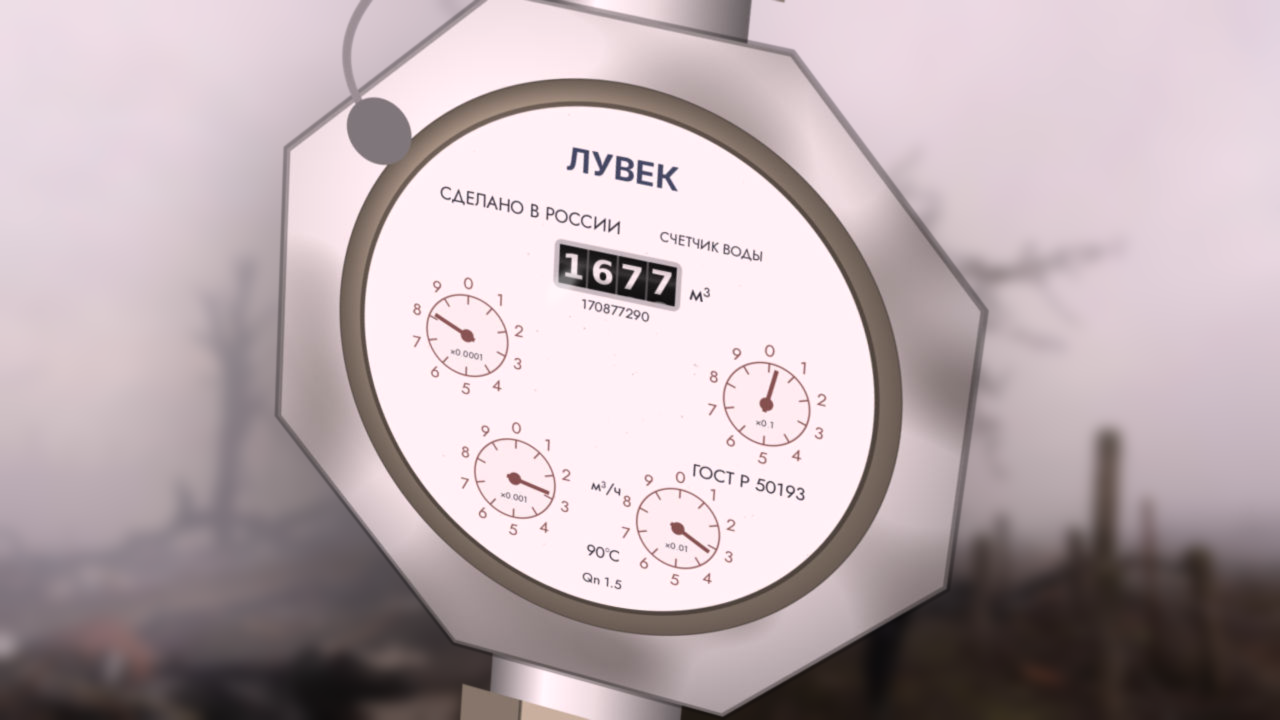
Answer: 1677.0328 m³
